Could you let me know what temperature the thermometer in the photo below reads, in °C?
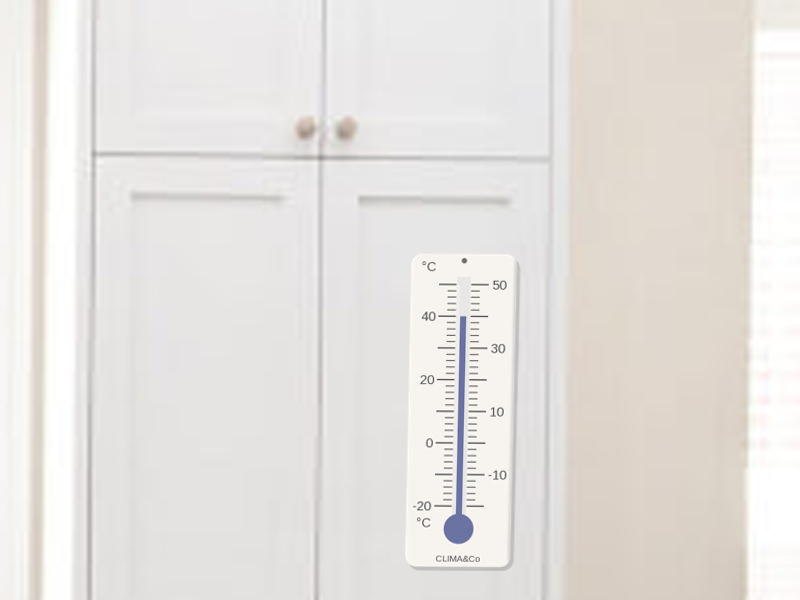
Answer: 40 °C
